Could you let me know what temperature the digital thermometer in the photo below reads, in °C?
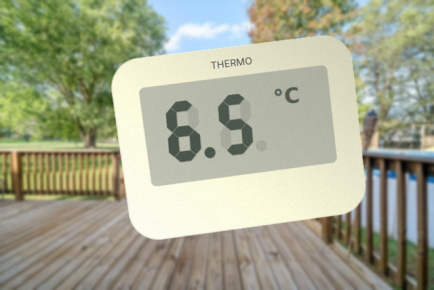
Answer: 6.5 °C
